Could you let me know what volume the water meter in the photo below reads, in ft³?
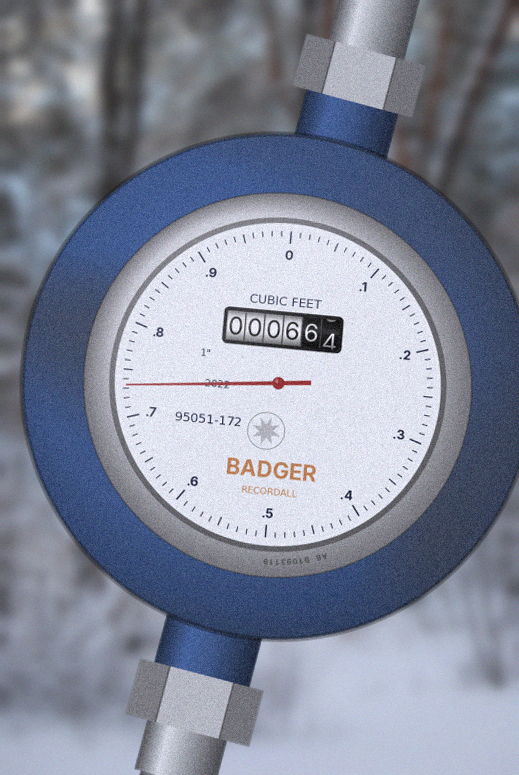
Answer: 663.73 ft³
